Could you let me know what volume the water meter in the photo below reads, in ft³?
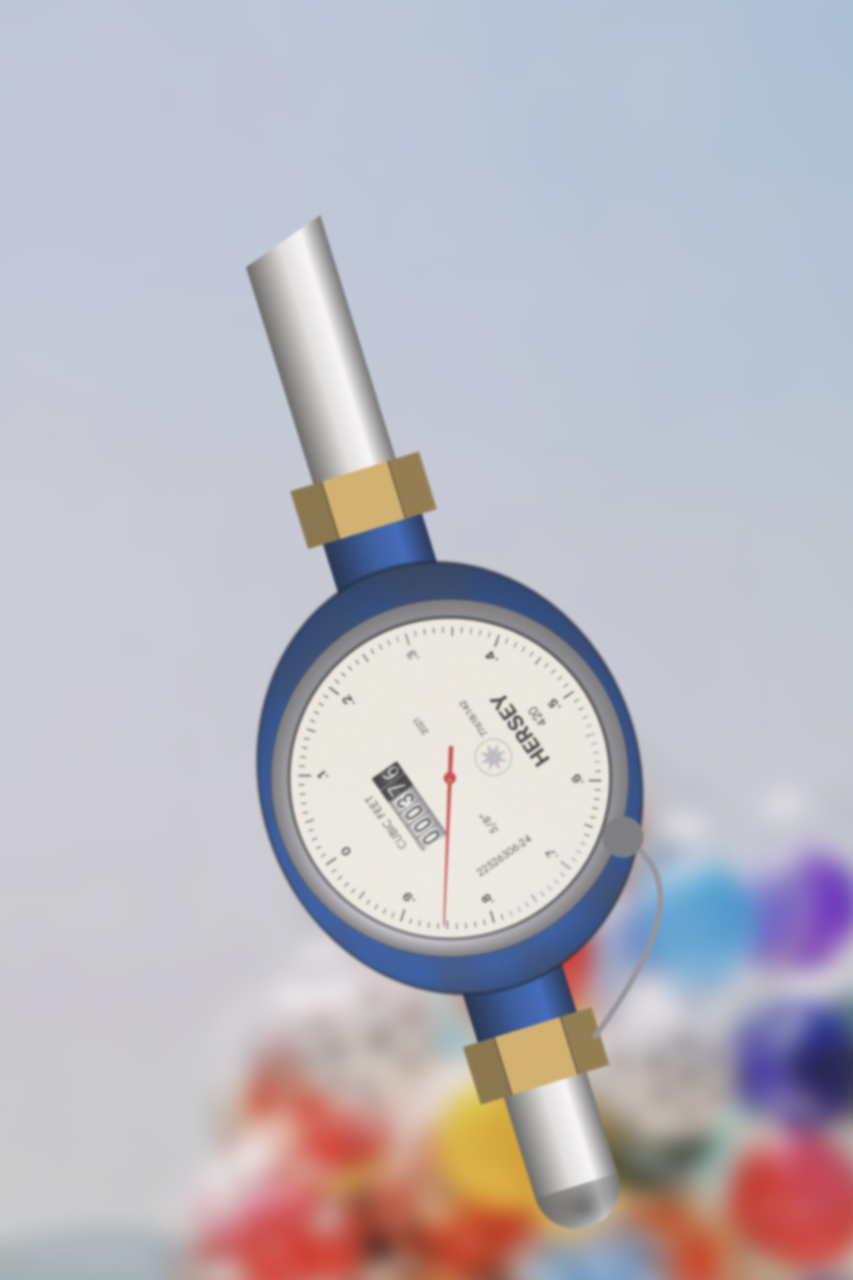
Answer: 375.85 ft³
